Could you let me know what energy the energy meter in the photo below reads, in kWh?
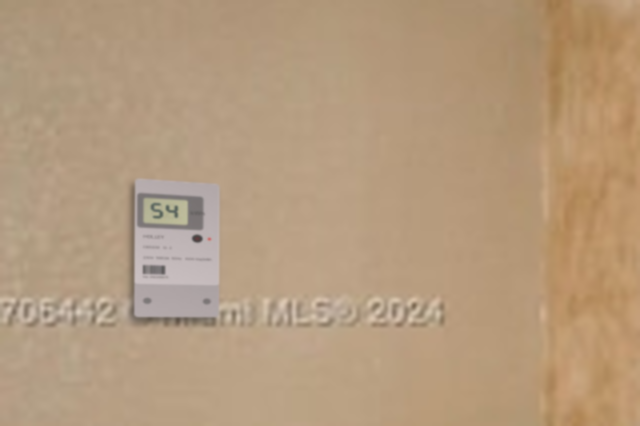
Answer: 54 kWh
